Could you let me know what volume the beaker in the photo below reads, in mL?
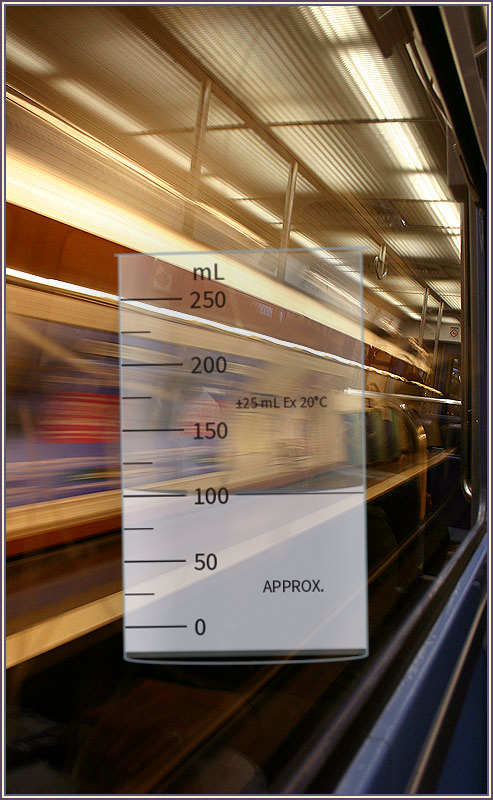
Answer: 100 mL
